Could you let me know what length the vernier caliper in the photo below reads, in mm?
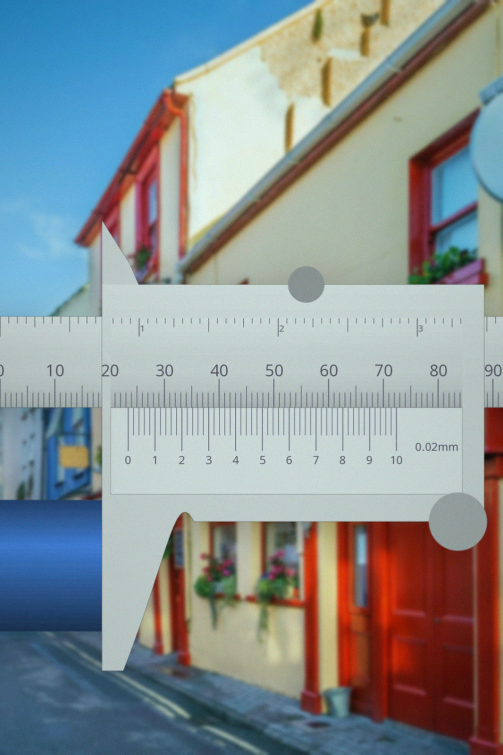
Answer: 23.4 mm
